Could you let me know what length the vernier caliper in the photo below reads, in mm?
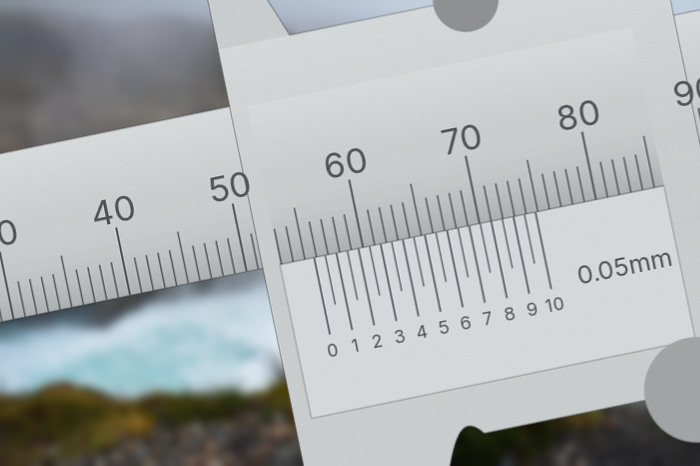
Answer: 55.8 mm
